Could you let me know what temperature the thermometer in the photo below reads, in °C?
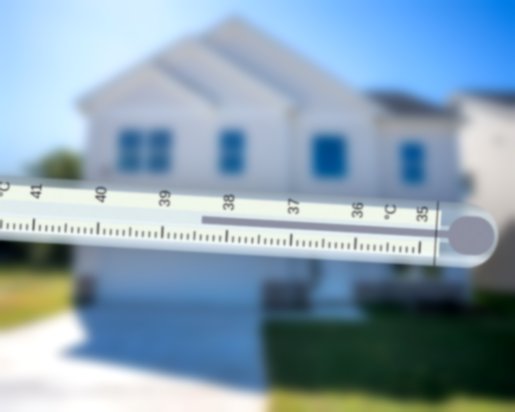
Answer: 38.4 °C
